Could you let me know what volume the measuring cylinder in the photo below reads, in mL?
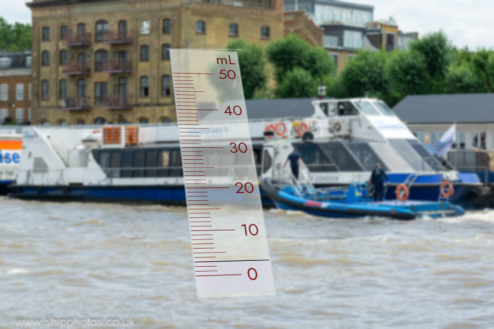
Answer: 3 mL
